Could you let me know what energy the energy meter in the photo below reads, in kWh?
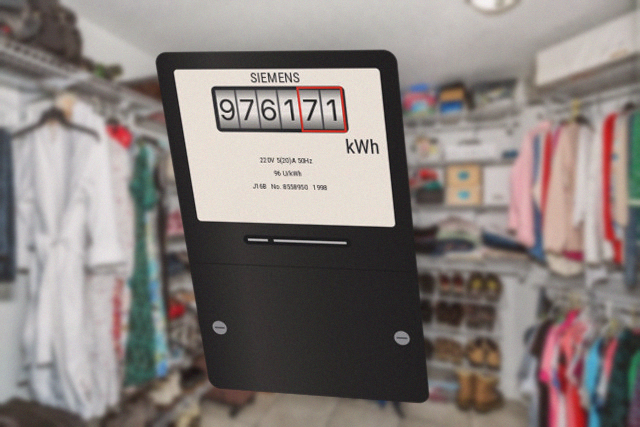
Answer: 9761.71 kWh
